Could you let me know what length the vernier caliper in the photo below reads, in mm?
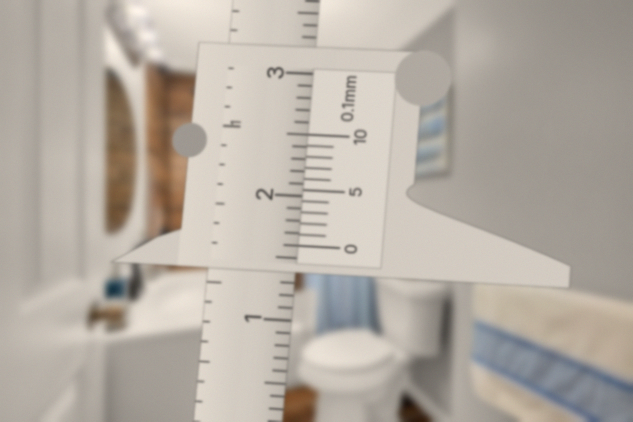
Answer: 16.0 mm
